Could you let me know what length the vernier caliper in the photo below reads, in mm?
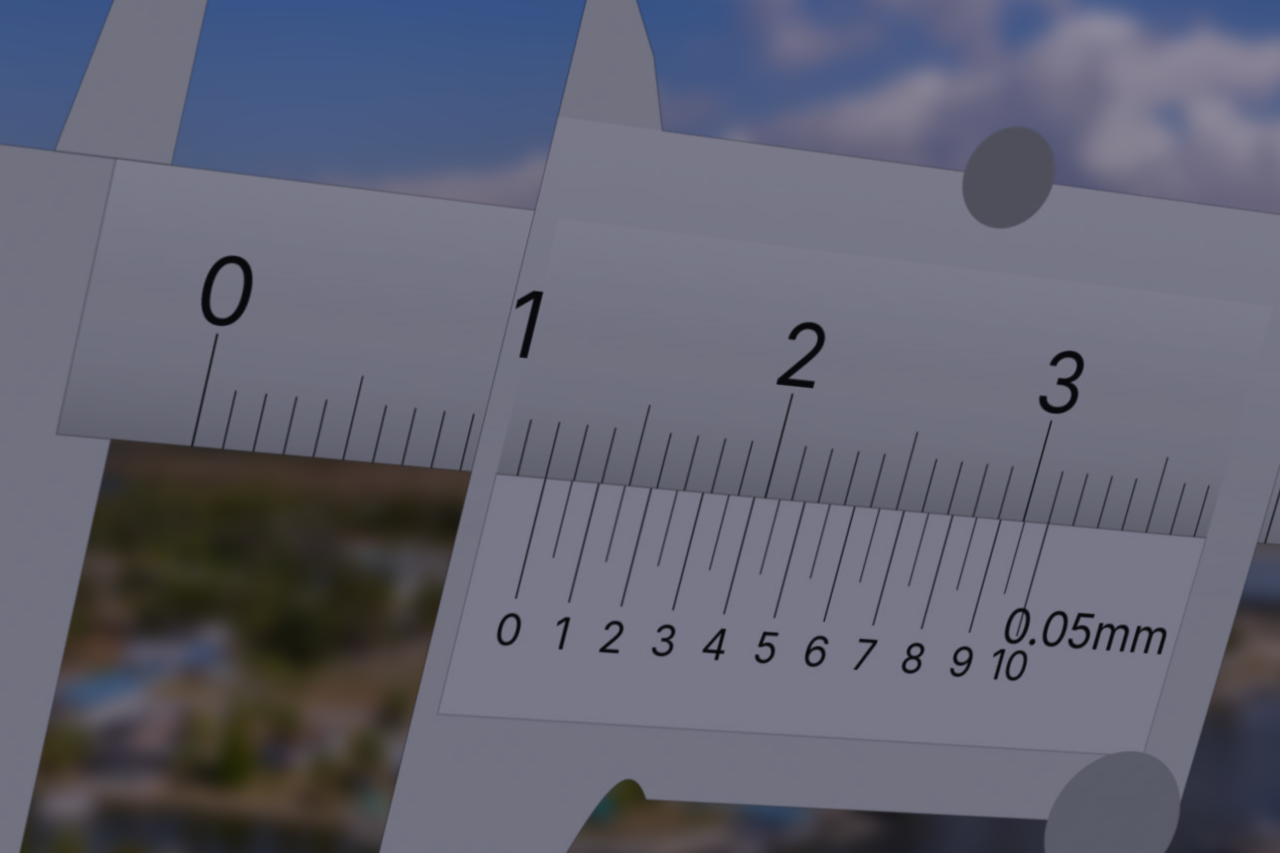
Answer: 12.0 mm
